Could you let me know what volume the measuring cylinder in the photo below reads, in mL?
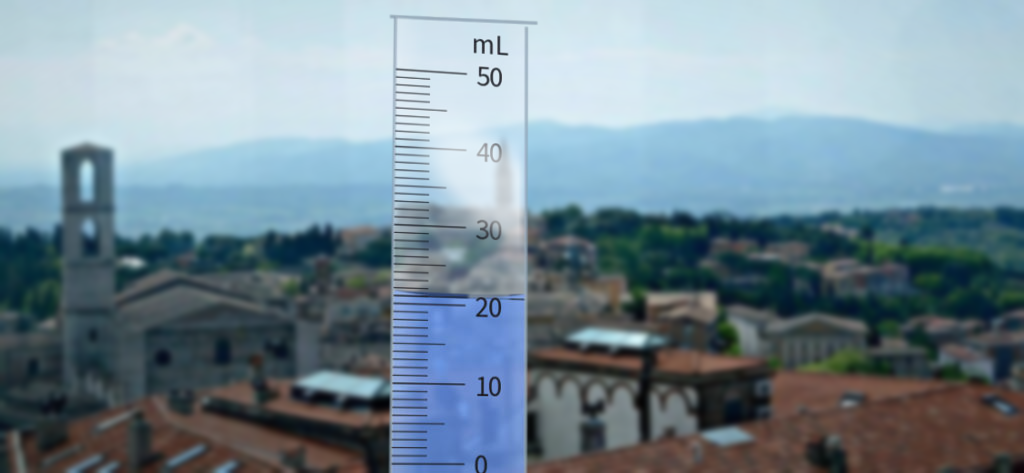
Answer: 21 mL
